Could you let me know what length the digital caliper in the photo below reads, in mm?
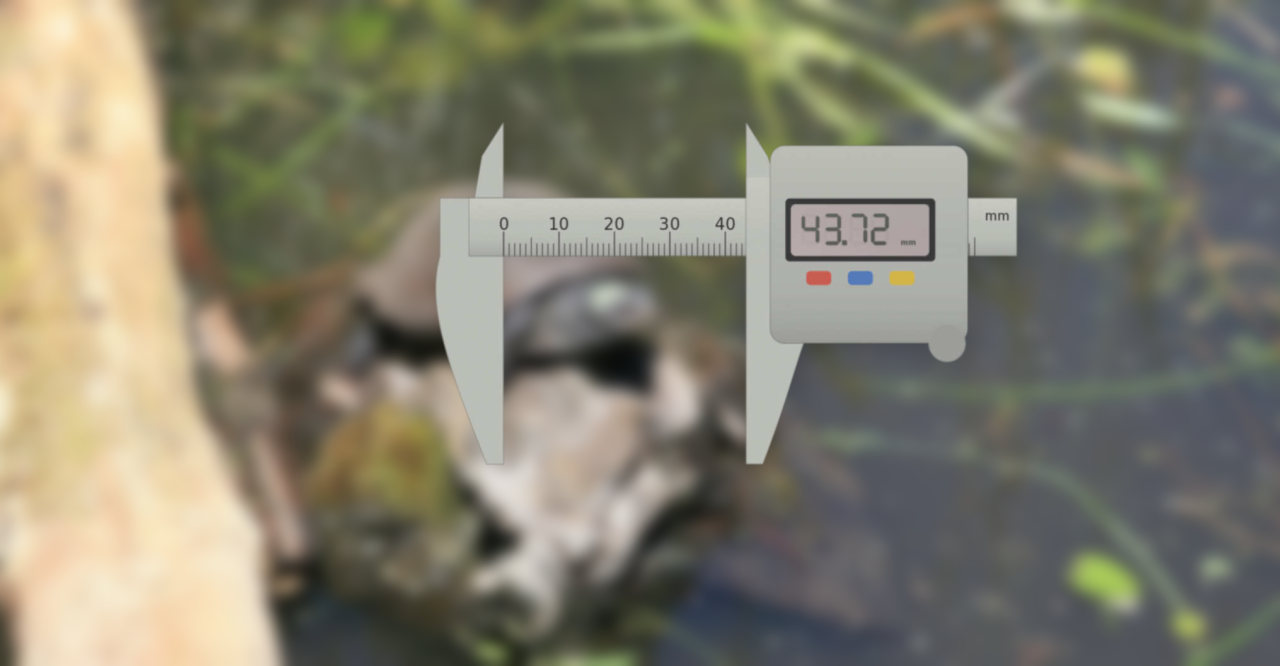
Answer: 43.72 mm
